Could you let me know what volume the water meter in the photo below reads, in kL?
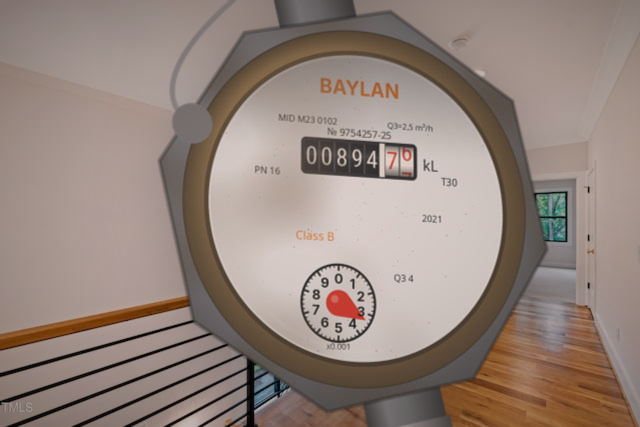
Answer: 894.763 kL
